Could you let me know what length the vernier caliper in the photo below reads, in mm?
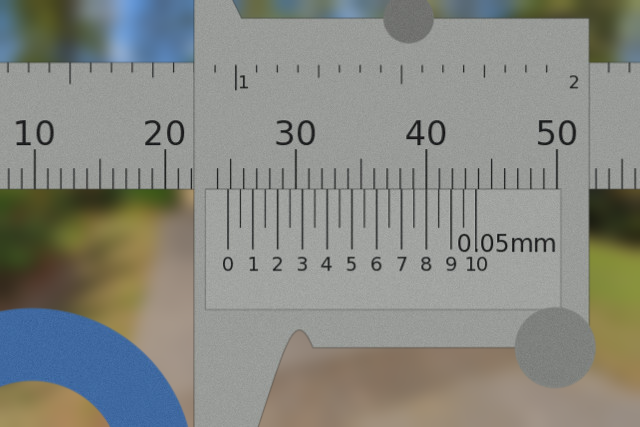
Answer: 24.8 mm
